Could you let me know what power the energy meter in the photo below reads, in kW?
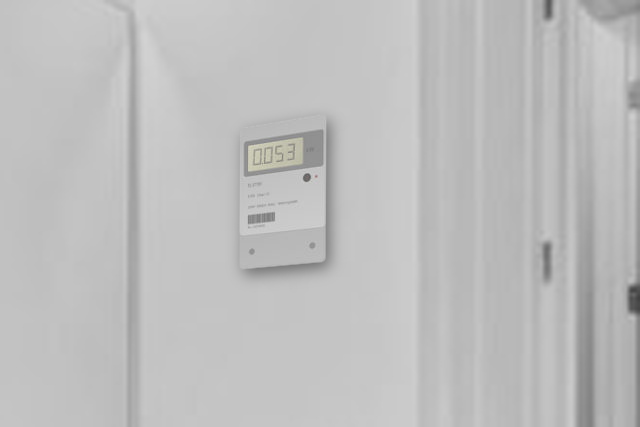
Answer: 0.053 kW
